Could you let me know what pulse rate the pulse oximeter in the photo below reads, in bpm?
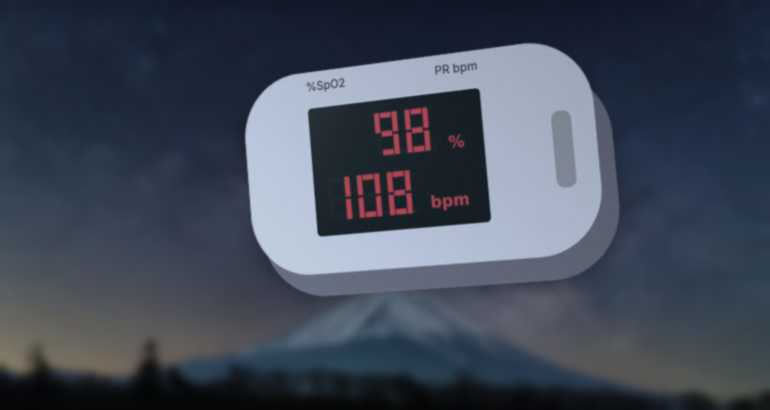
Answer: 108 bpm
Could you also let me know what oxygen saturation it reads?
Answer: 98 %
